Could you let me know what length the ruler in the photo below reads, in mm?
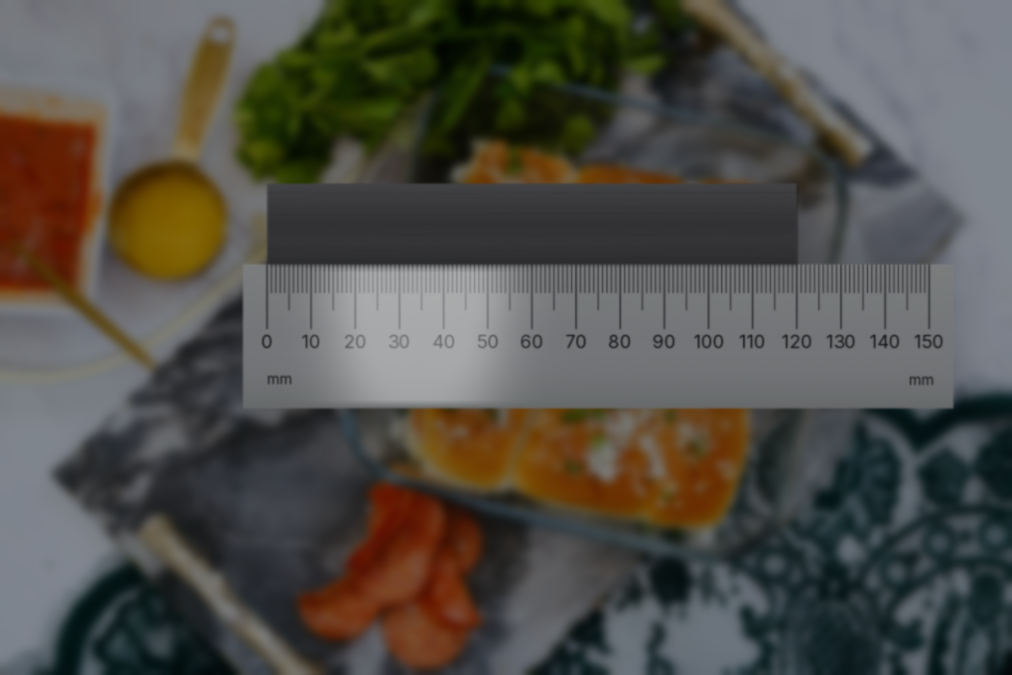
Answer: 120 mm
